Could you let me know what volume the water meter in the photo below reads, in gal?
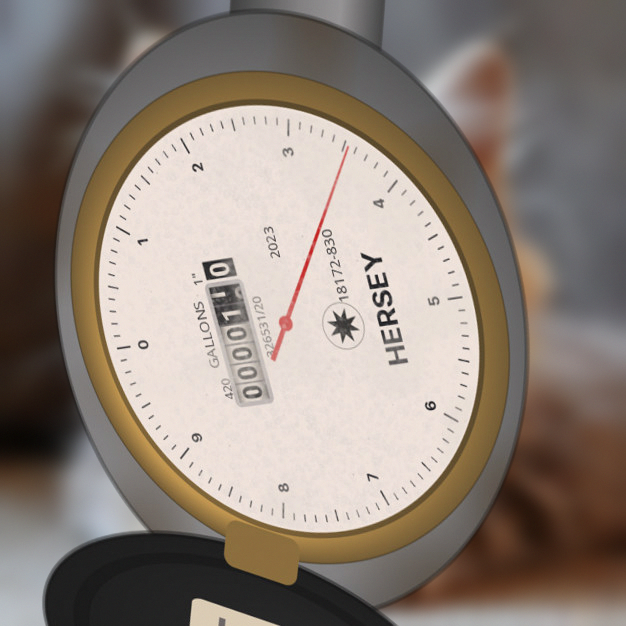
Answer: 113.5 gal
